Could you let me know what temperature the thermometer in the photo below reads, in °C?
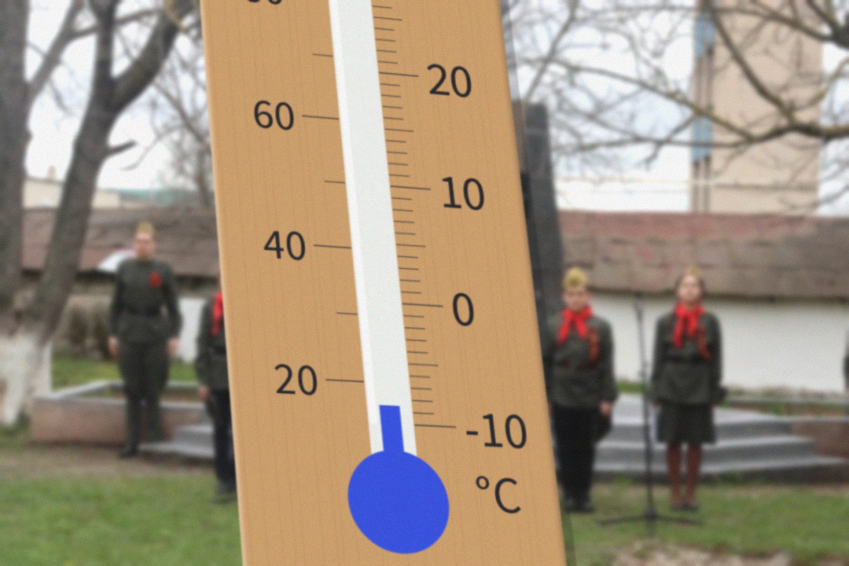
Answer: -8.5 °C
